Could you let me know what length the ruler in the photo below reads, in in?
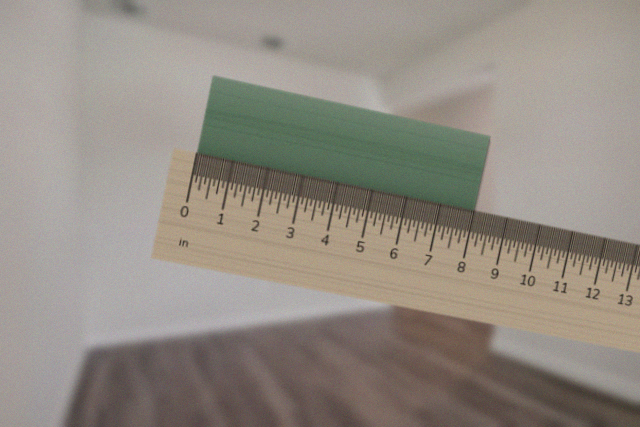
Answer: 8 in
